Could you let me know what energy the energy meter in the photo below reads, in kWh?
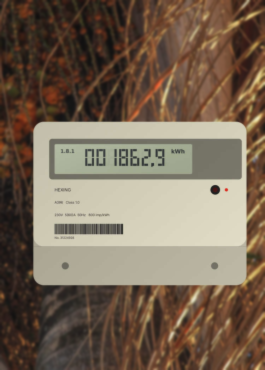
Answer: 1862.9 kWh
